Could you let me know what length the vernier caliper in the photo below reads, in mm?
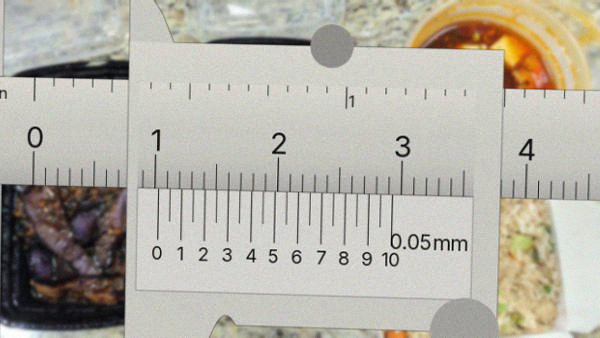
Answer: 10.3 mm
